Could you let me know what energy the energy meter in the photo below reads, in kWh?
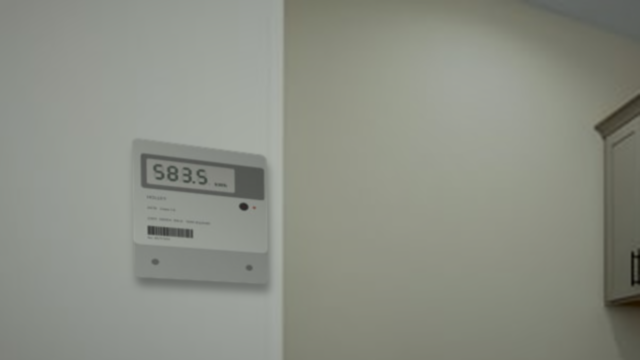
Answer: 583.5 kWh
